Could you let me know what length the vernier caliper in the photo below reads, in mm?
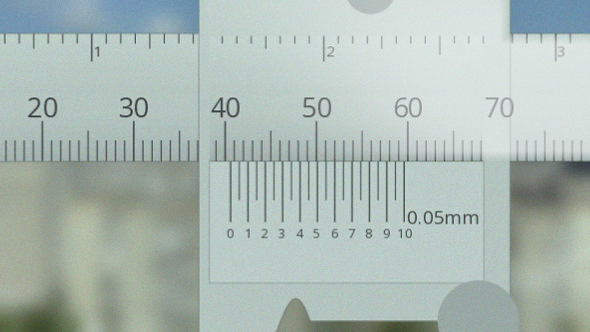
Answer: 40.6 mm
